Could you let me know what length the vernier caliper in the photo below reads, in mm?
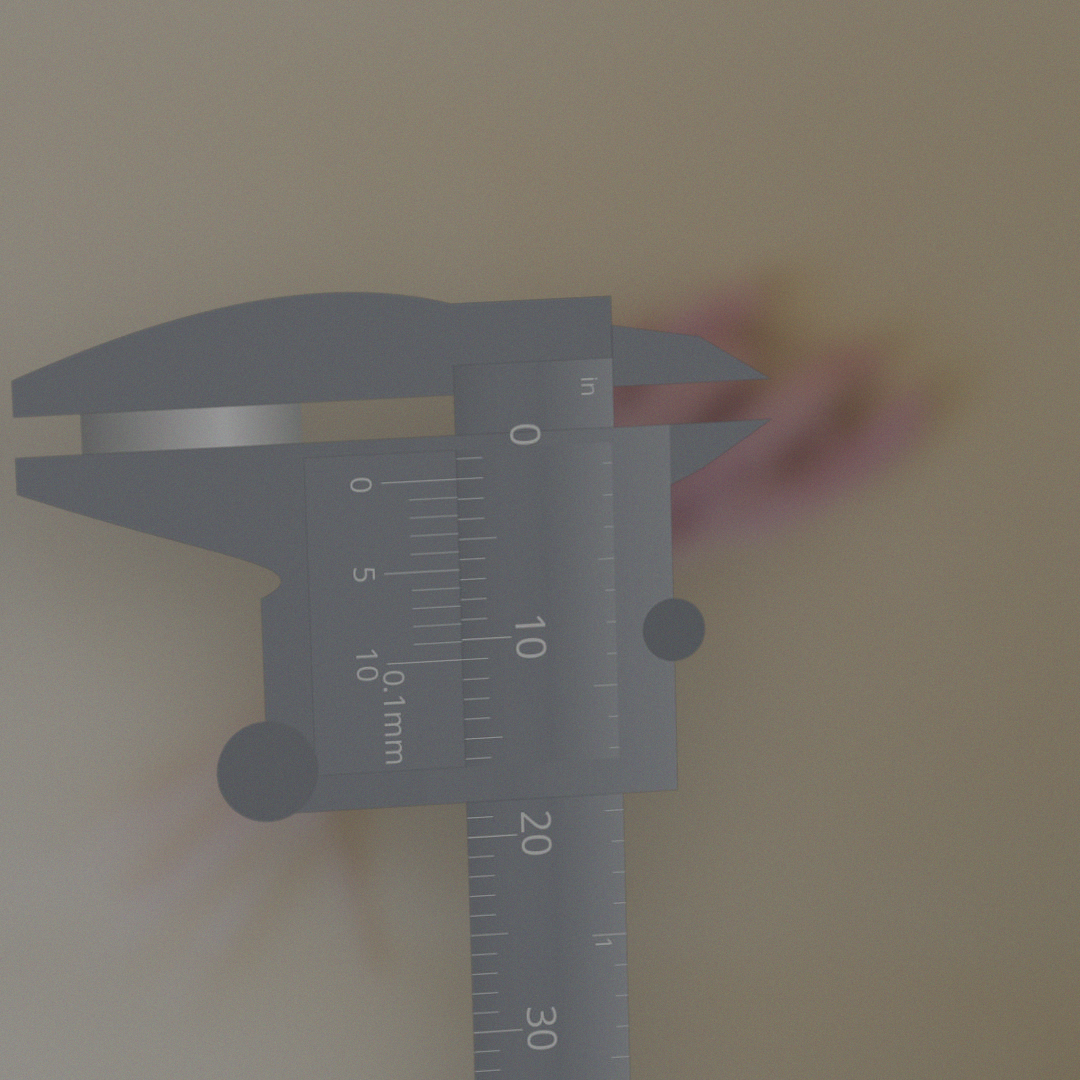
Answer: 2.0 mm
